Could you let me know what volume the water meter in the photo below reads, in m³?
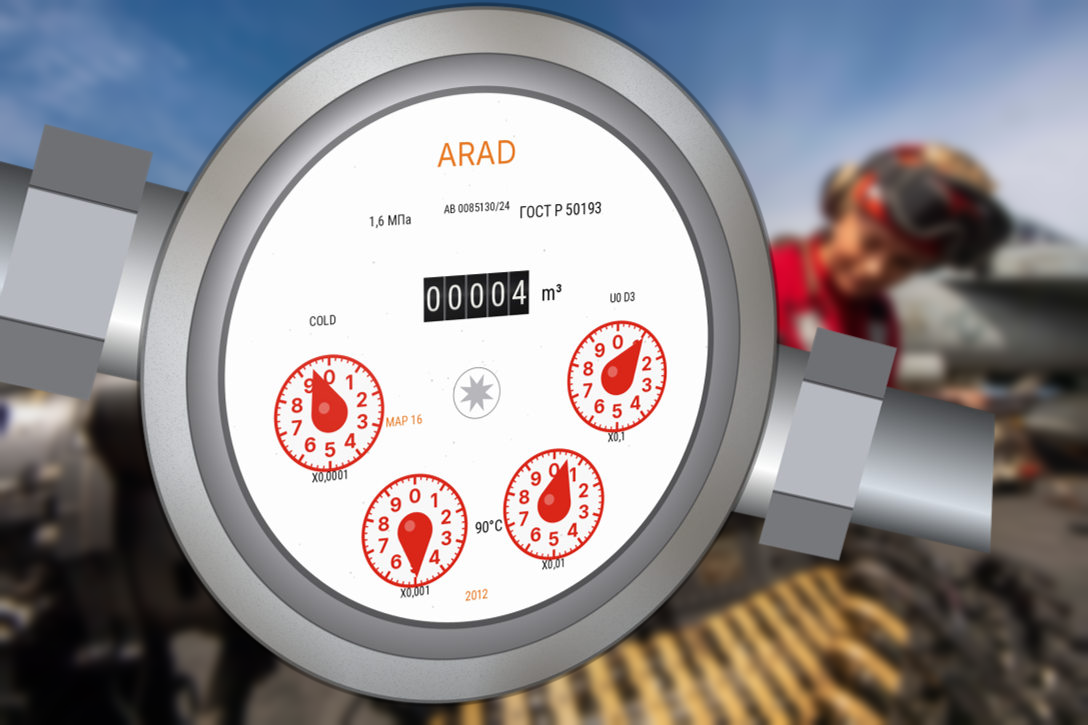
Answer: 4.1049 m³
